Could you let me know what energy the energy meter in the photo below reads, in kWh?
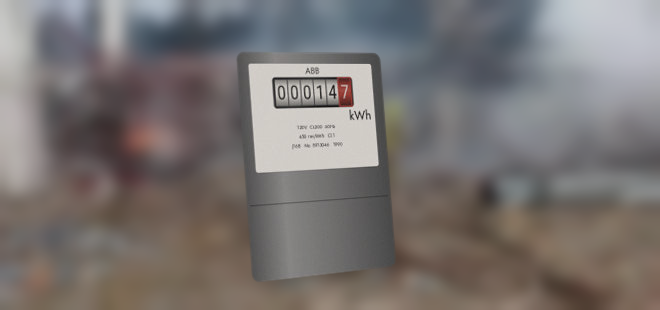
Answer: 14.7 kWh
